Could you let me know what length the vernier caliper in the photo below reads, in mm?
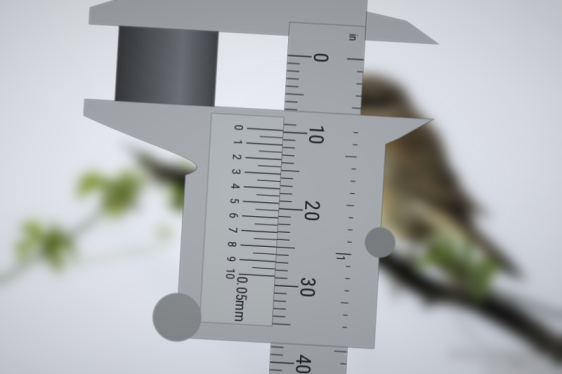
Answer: 9.8 mm
